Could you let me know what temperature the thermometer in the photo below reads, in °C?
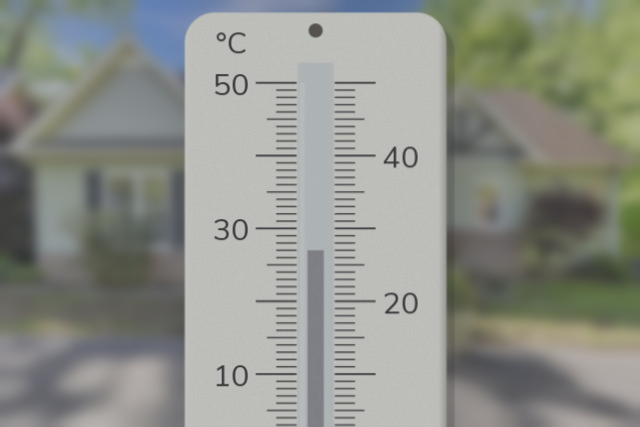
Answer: 27 °C
